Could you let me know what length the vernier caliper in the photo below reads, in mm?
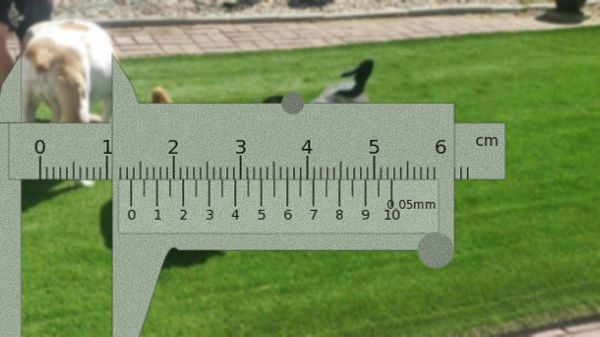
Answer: 13.6 mm
